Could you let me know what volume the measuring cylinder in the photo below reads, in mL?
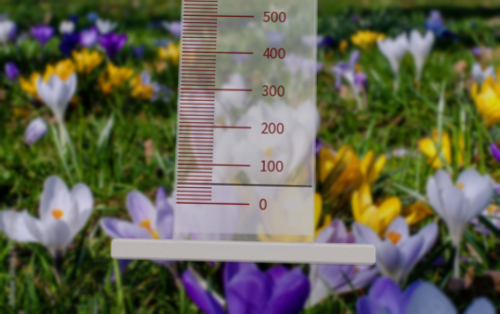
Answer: 50 mL
